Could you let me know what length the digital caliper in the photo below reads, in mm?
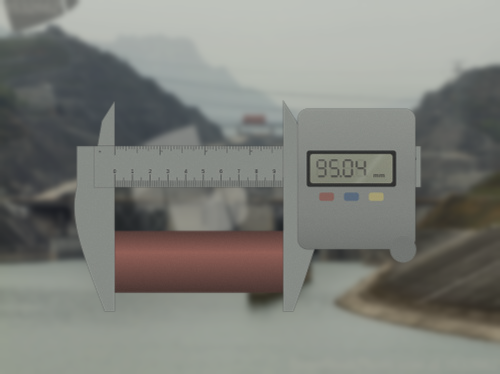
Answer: 95.04 mm
